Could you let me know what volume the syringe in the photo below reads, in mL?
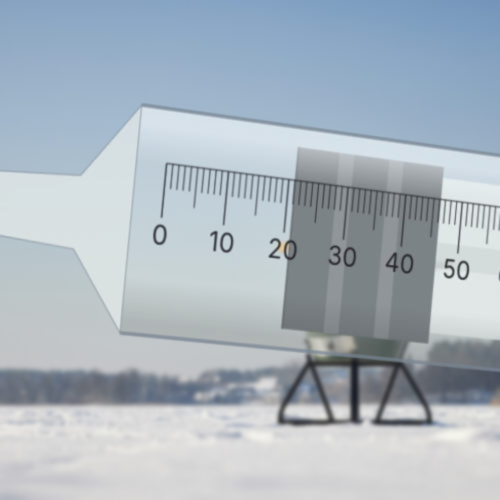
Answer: 21 mL
